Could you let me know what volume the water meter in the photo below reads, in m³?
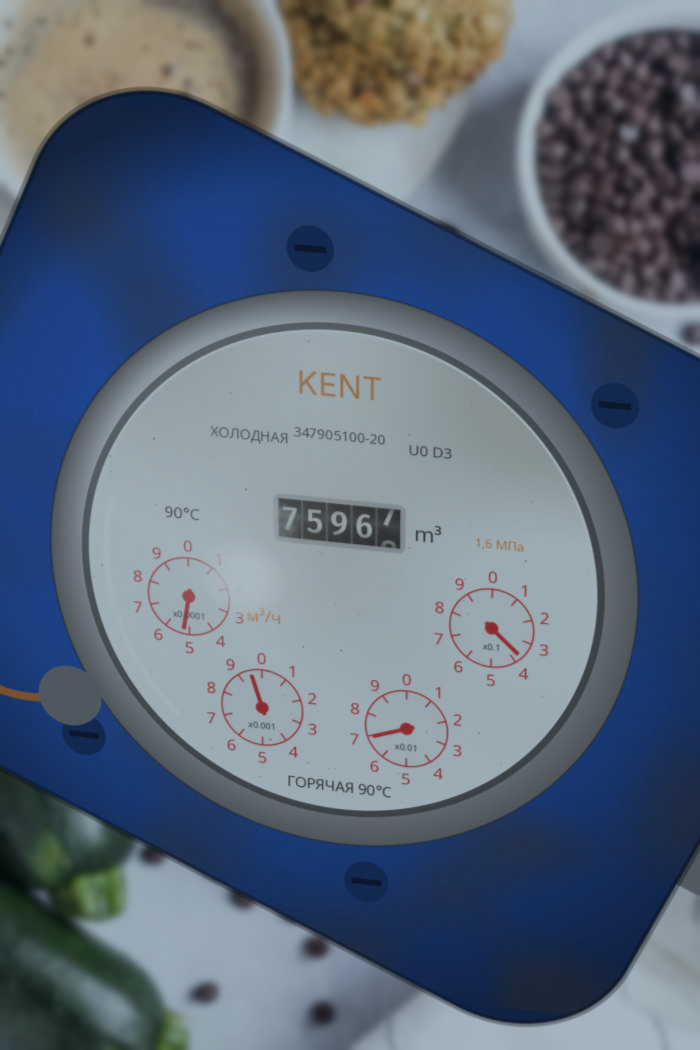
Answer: 75967.3695 m³
